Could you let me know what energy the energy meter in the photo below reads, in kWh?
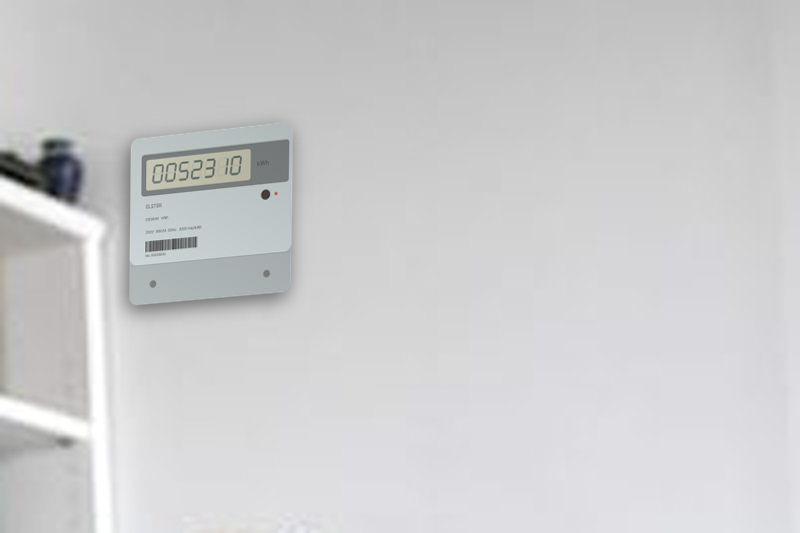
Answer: 52310 kWh
